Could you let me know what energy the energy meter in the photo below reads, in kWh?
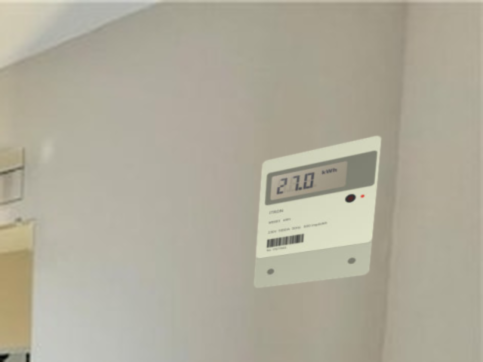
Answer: 27.0 kWh
